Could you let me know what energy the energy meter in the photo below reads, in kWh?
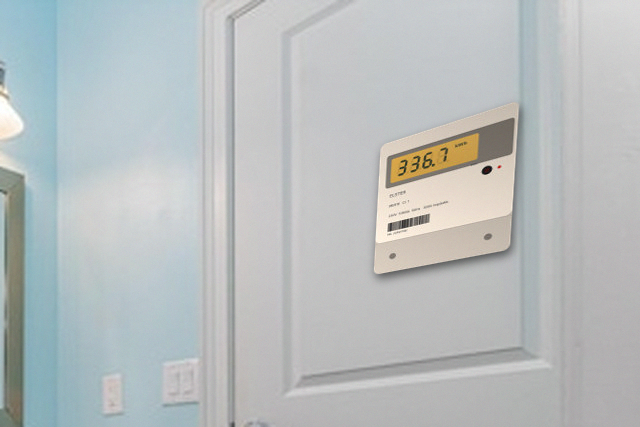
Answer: 336.7 kWh
